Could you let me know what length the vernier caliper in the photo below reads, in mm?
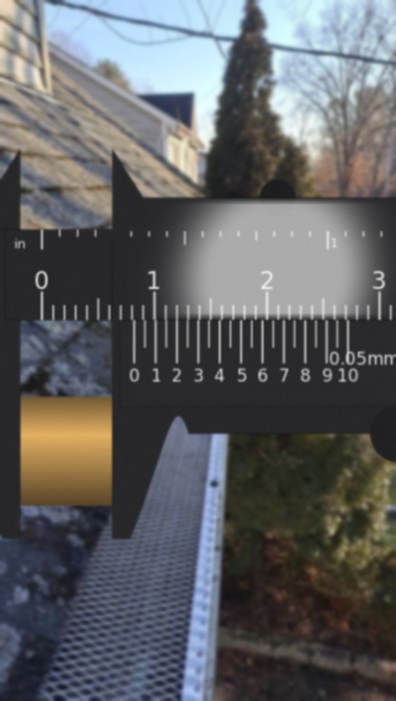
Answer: 8.2 mm
